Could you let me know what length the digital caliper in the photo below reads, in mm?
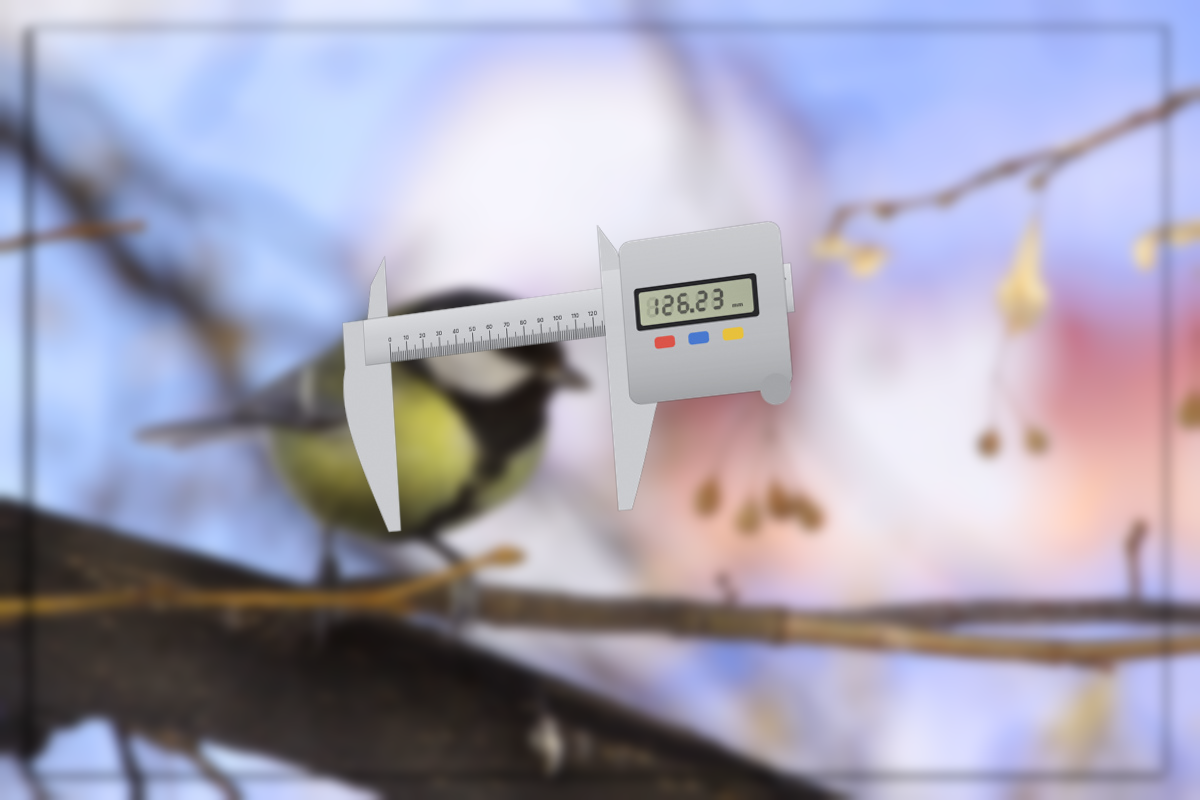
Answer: 126.23 mm
